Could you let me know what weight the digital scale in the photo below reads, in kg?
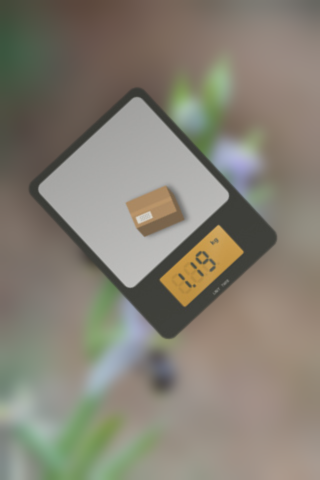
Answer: 1.19 kg
